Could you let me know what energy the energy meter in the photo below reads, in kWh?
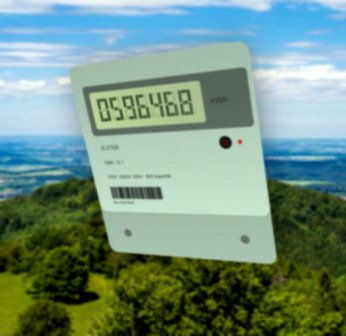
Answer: 596468 kWh
